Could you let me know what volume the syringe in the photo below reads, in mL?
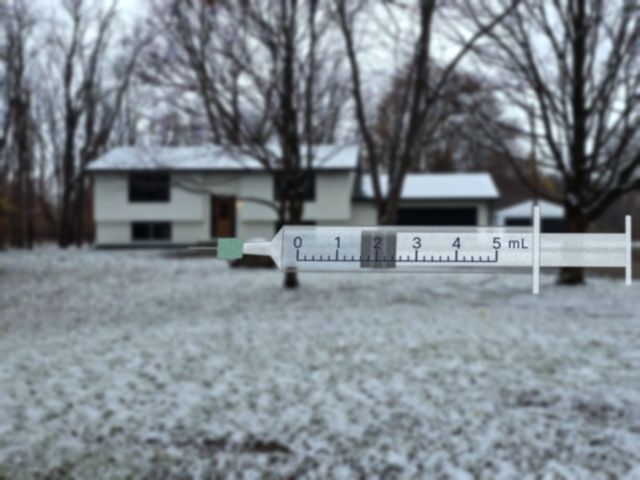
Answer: 1.6 mL
